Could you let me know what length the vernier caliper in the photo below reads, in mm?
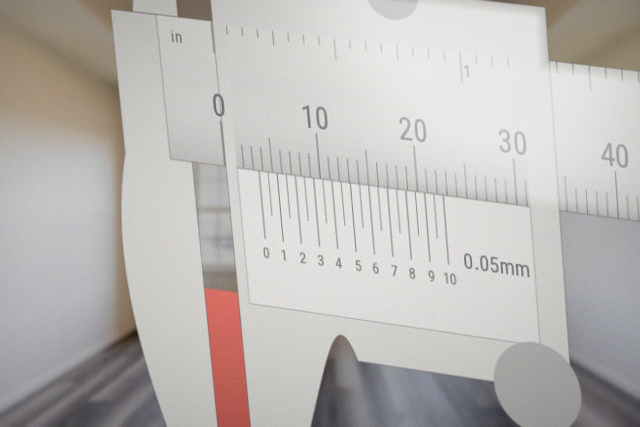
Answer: 3.6 mm
